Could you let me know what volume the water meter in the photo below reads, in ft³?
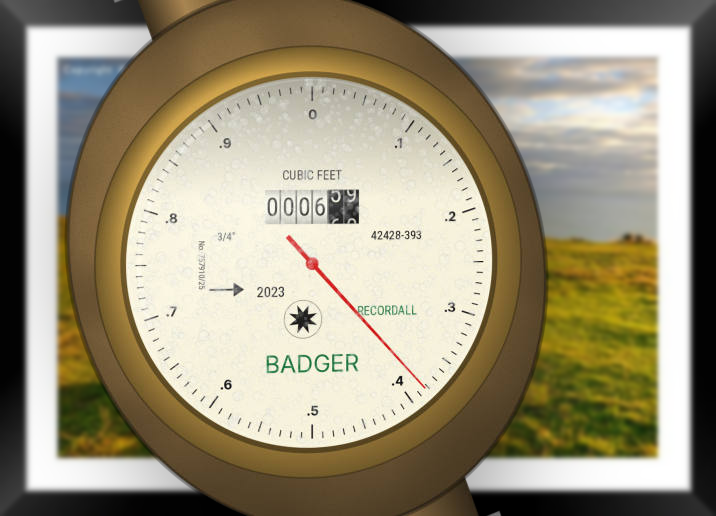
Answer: 659.38 ft³
